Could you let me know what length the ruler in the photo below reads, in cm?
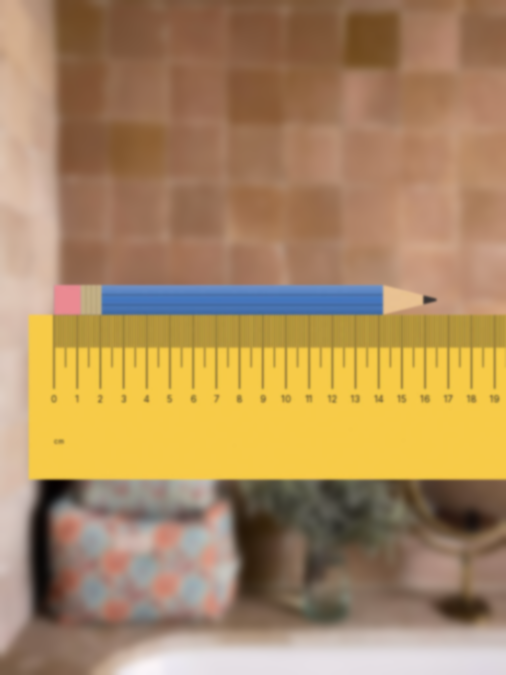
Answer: 16.5 cm
